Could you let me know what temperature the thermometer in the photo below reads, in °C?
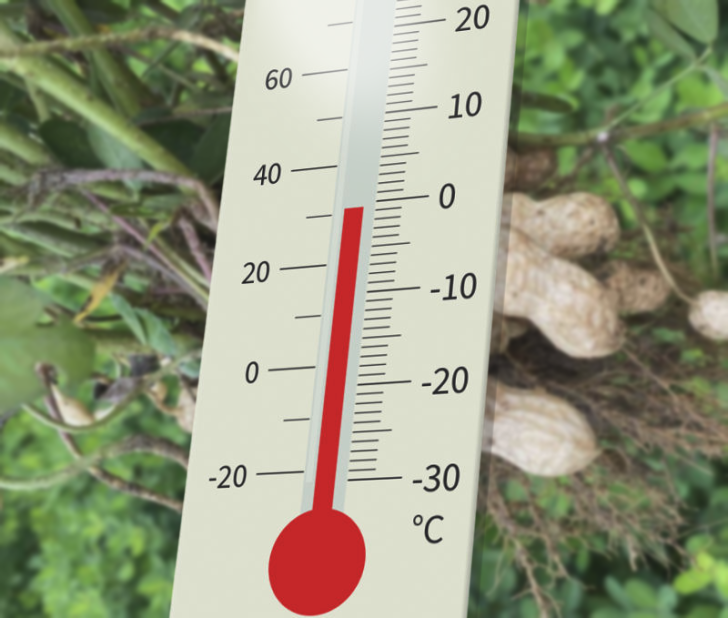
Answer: -0.5 °C
